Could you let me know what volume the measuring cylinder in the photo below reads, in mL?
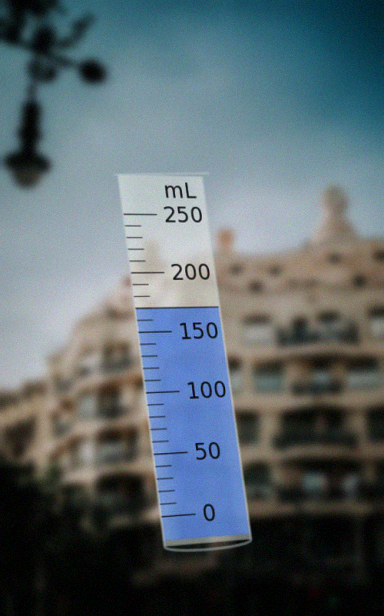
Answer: 170 mL
